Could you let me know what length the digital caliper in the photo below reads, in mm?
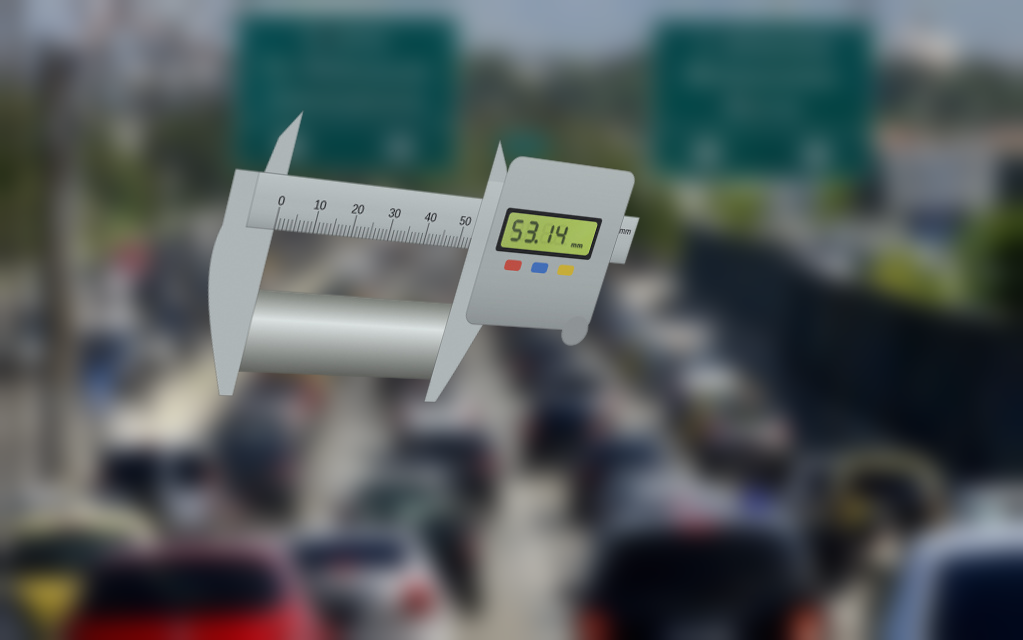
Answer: 53.14 mm
